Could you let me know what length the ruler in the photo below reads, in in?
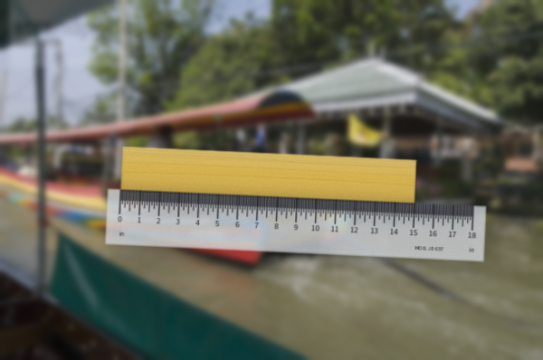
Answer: 15 in
